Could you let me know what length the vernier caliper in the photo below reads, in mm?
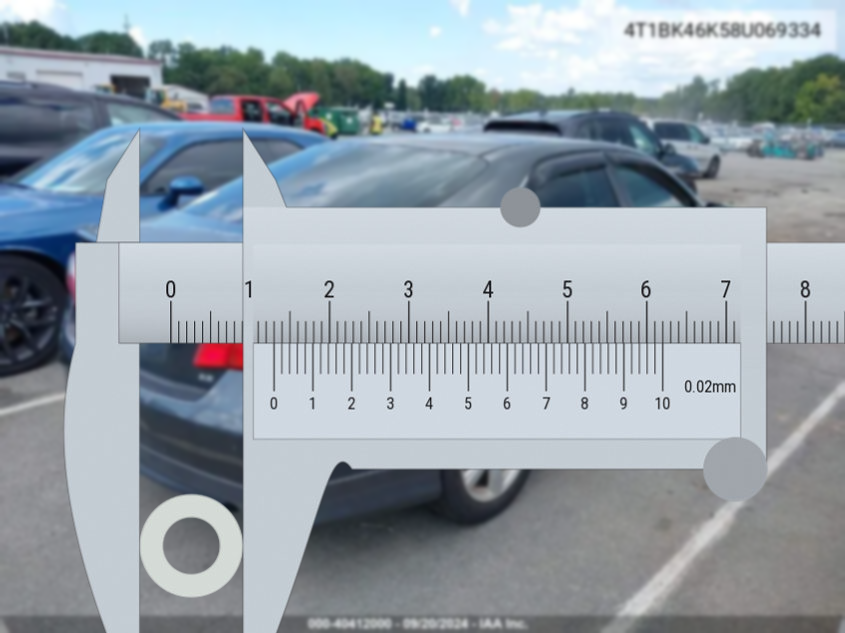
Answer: 13.0 mm
